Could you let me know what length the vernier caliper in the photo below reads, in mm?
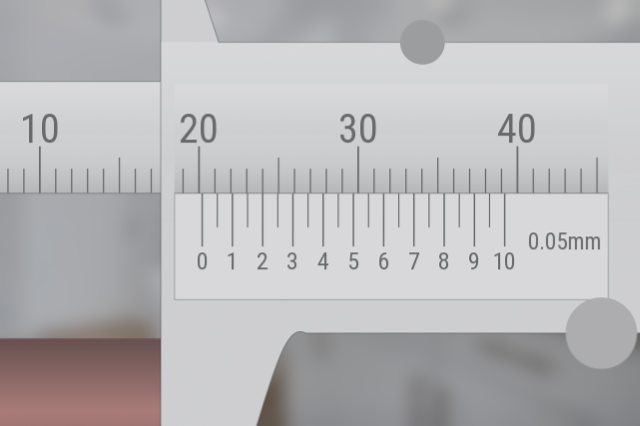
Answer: 20.2 mm
